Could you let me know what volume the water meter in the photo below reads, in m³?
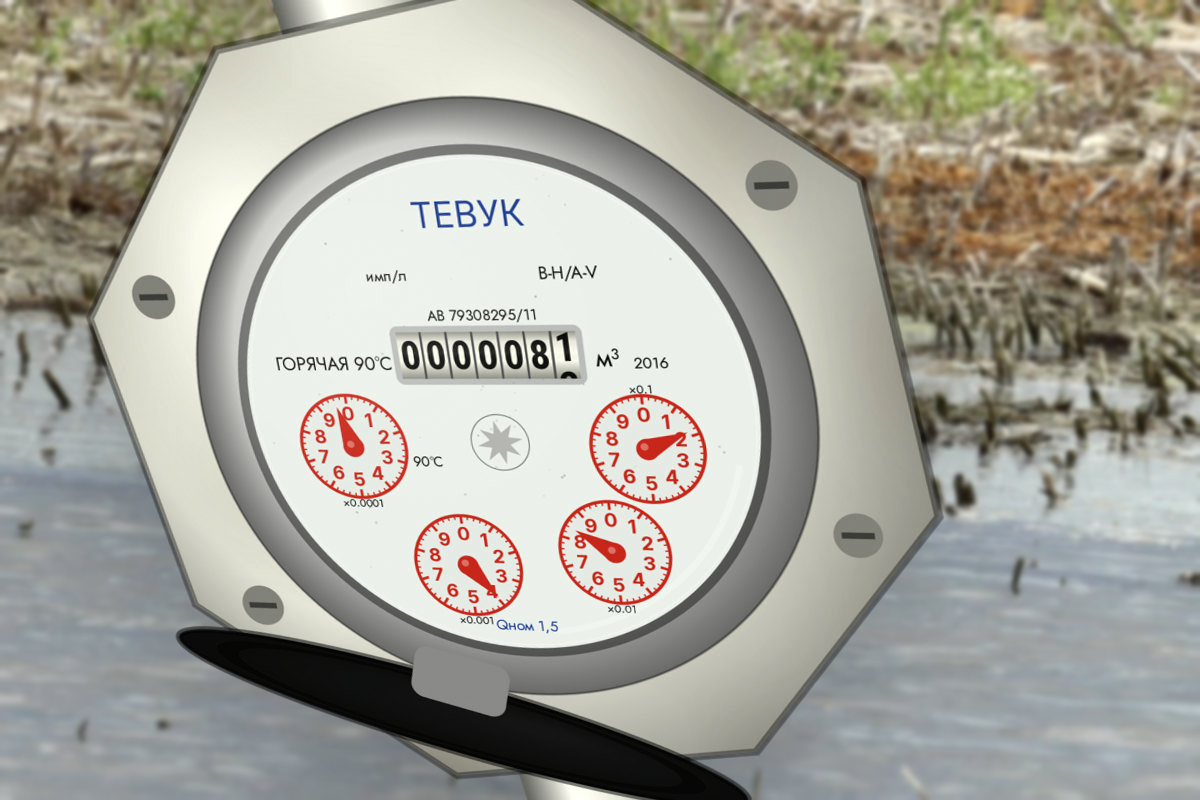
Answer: 81.1839 m³
